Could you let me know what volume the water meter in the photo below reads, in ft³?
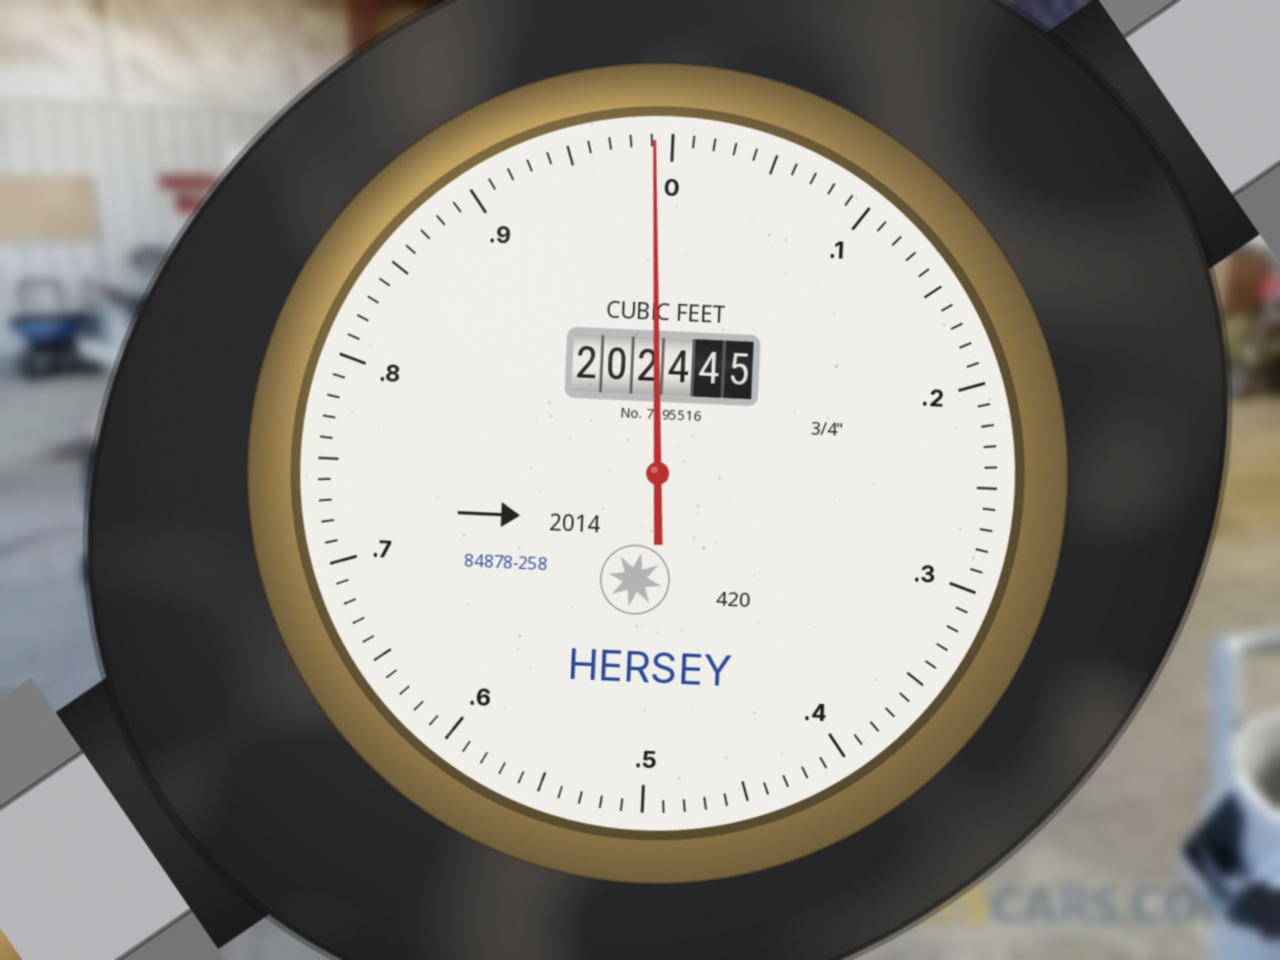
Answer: 202444.99 ft³
